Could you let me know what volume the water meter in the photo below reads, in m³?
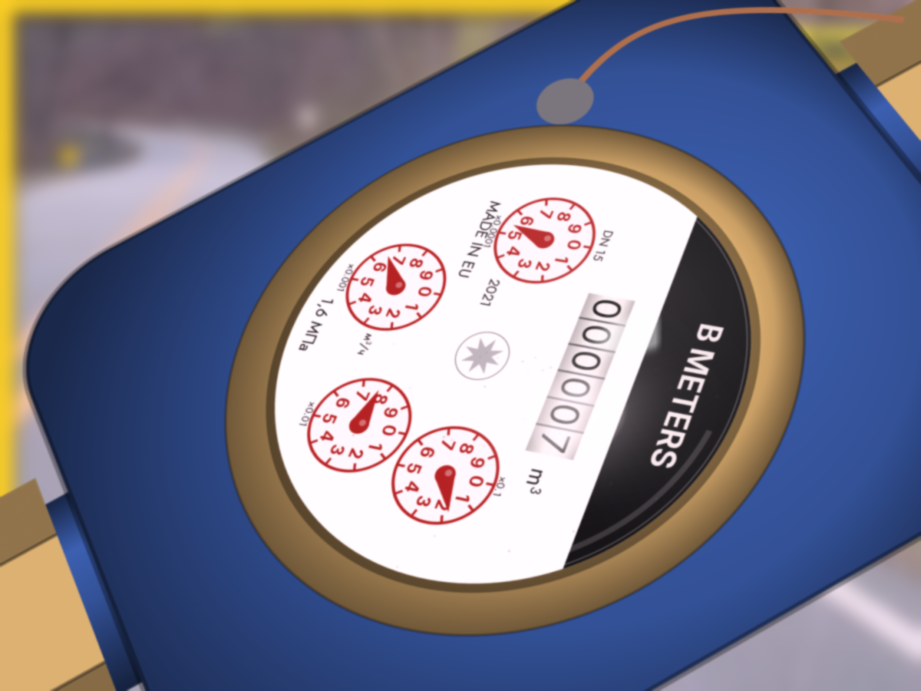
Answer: 7.1765 m³
